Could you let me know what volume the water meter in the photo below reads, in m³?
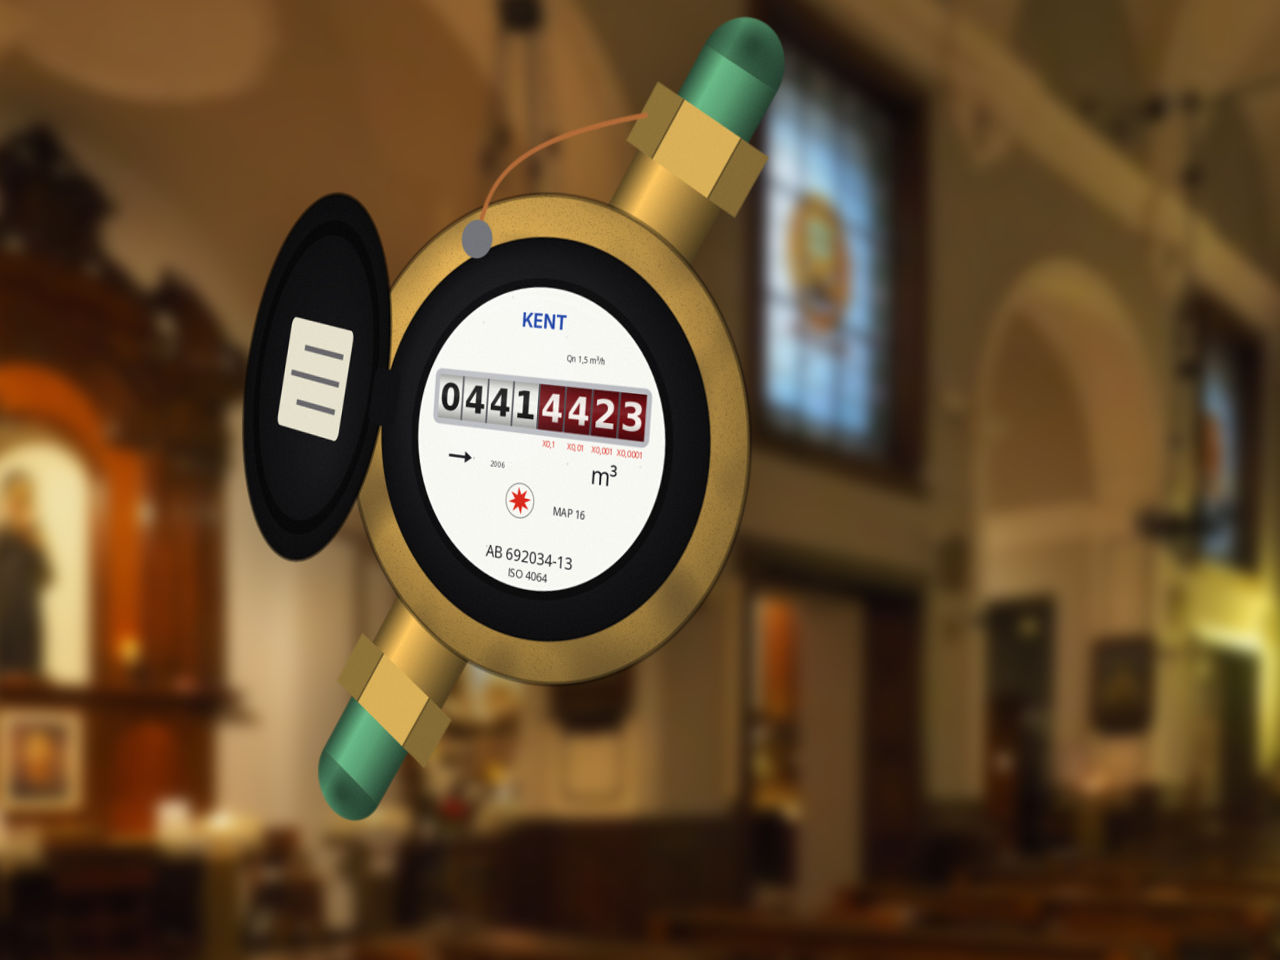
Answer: 441.4423 m³
